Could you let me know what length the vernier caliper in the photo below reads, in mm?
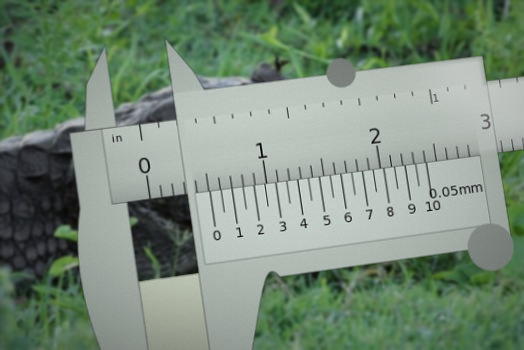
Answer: 5.1 mm
